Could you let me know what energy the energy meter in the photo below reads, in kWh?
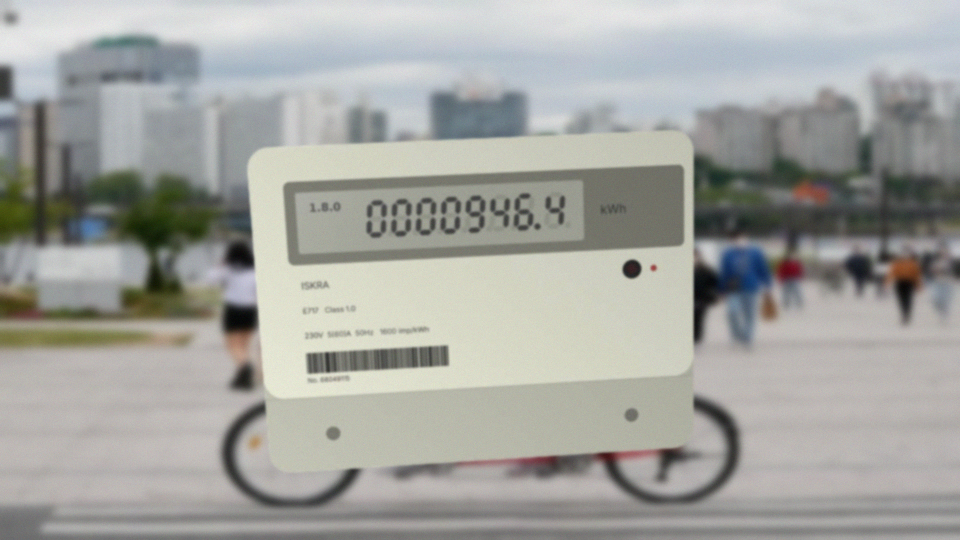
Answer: 946.4 kWh
